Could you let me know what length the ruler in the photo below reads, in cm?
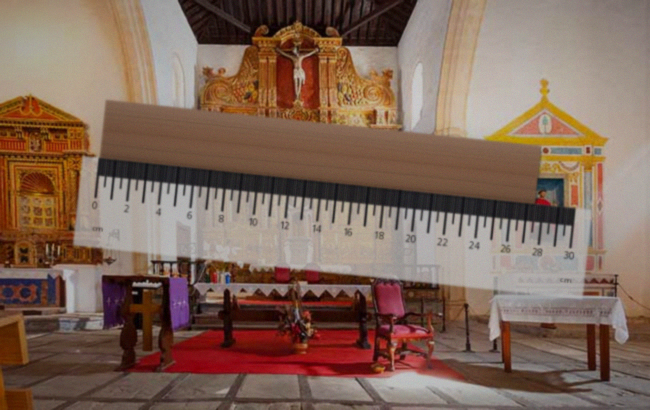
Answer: 27.5 cm
